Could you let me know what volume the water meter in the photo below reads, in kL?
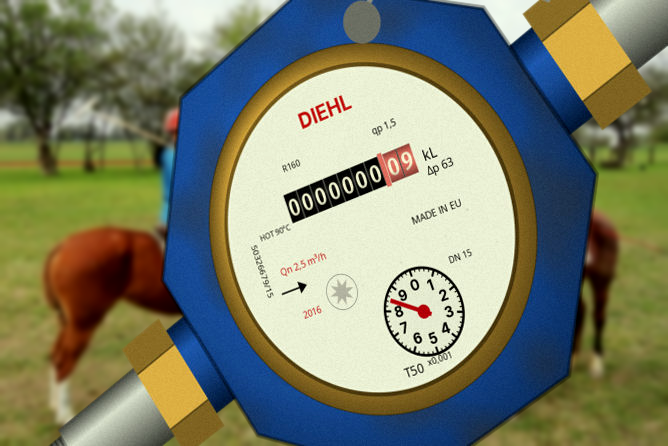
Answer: 0.098 kL
